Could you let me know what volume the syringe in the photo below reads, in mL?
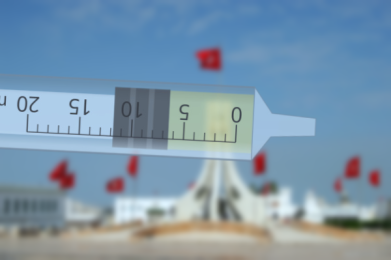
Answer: 6.5 mL
